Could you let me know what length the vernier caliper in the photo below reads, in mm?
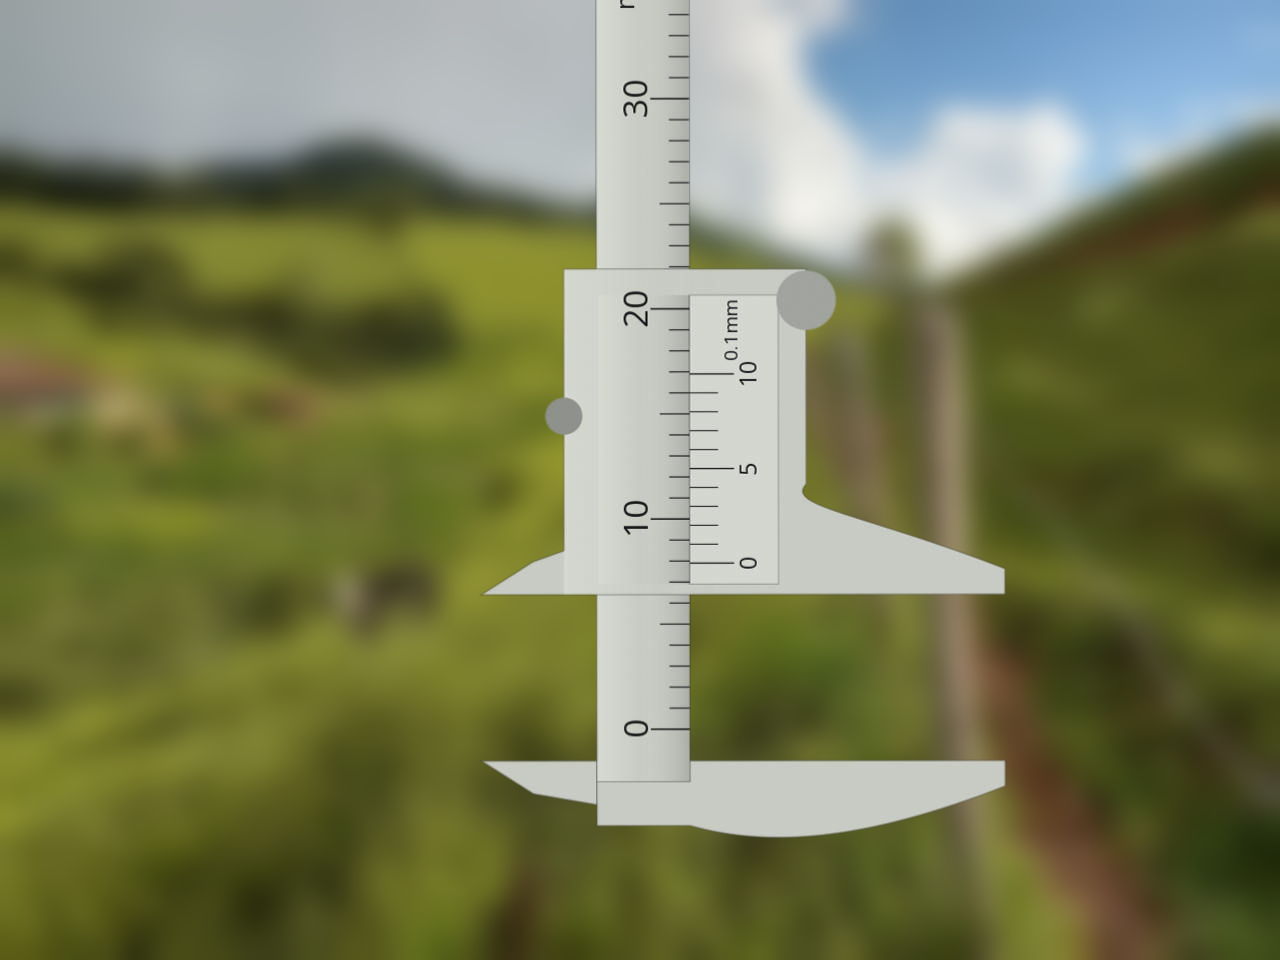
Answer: 7.9 mm
